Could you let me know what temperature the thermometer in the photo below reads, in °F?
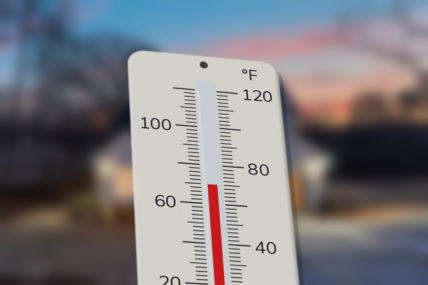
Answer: 70 °F
